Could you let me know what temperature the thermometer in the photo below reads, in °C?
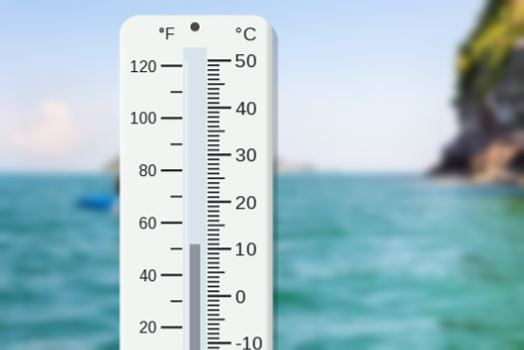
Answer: 11 °C
